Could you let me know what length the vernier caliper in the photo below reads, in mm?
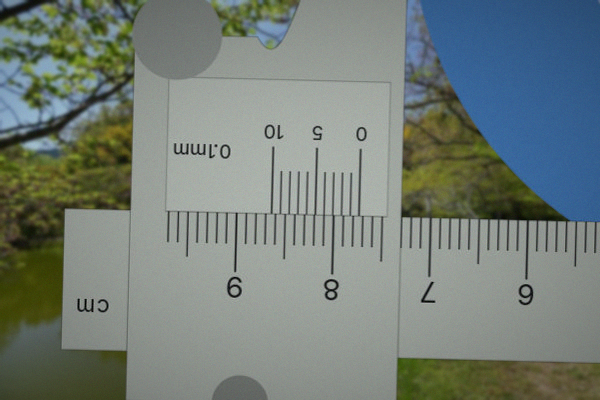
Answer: 77.4 mm
